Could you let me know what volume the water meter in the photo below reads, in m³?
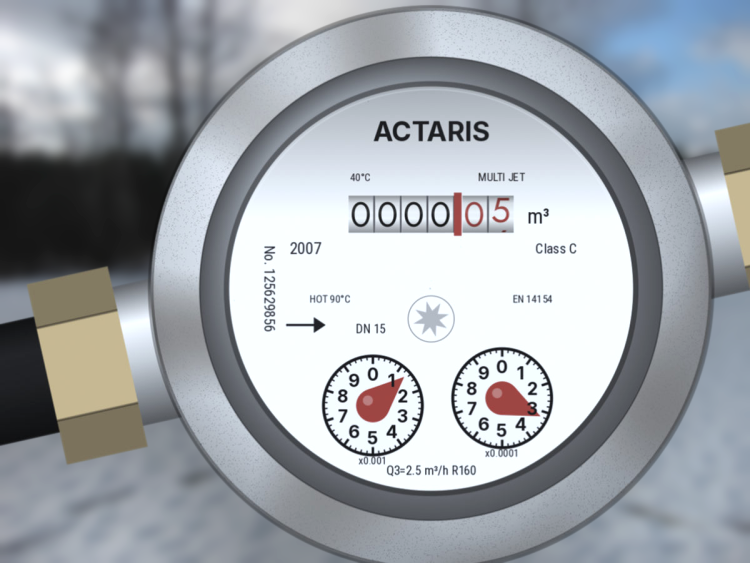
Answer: 0.0513 m³
